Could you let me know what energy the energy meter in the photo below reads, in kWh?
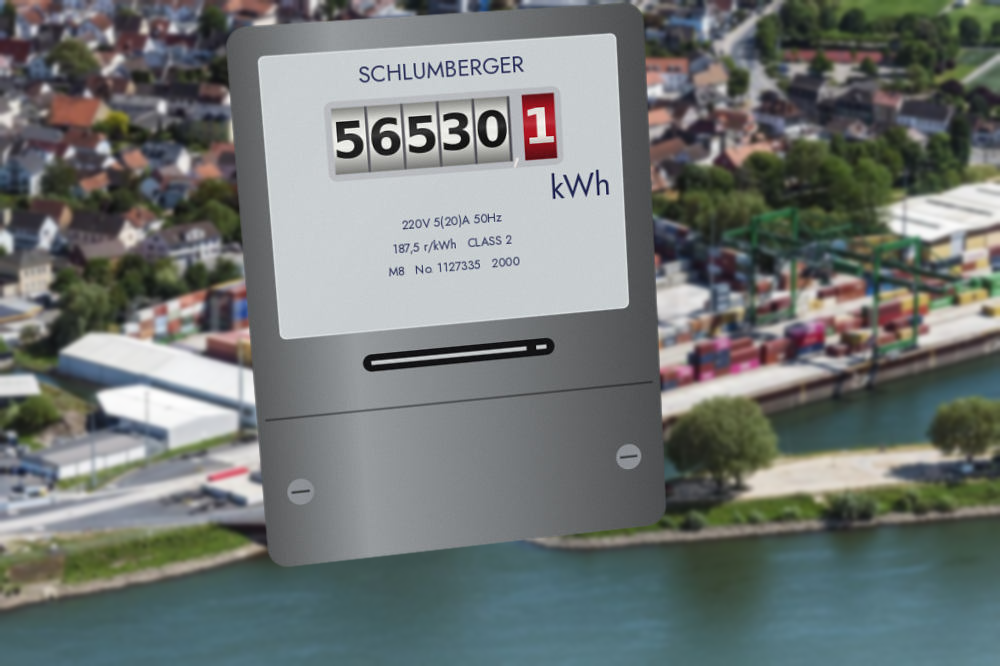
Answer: 56530.1 kWh
